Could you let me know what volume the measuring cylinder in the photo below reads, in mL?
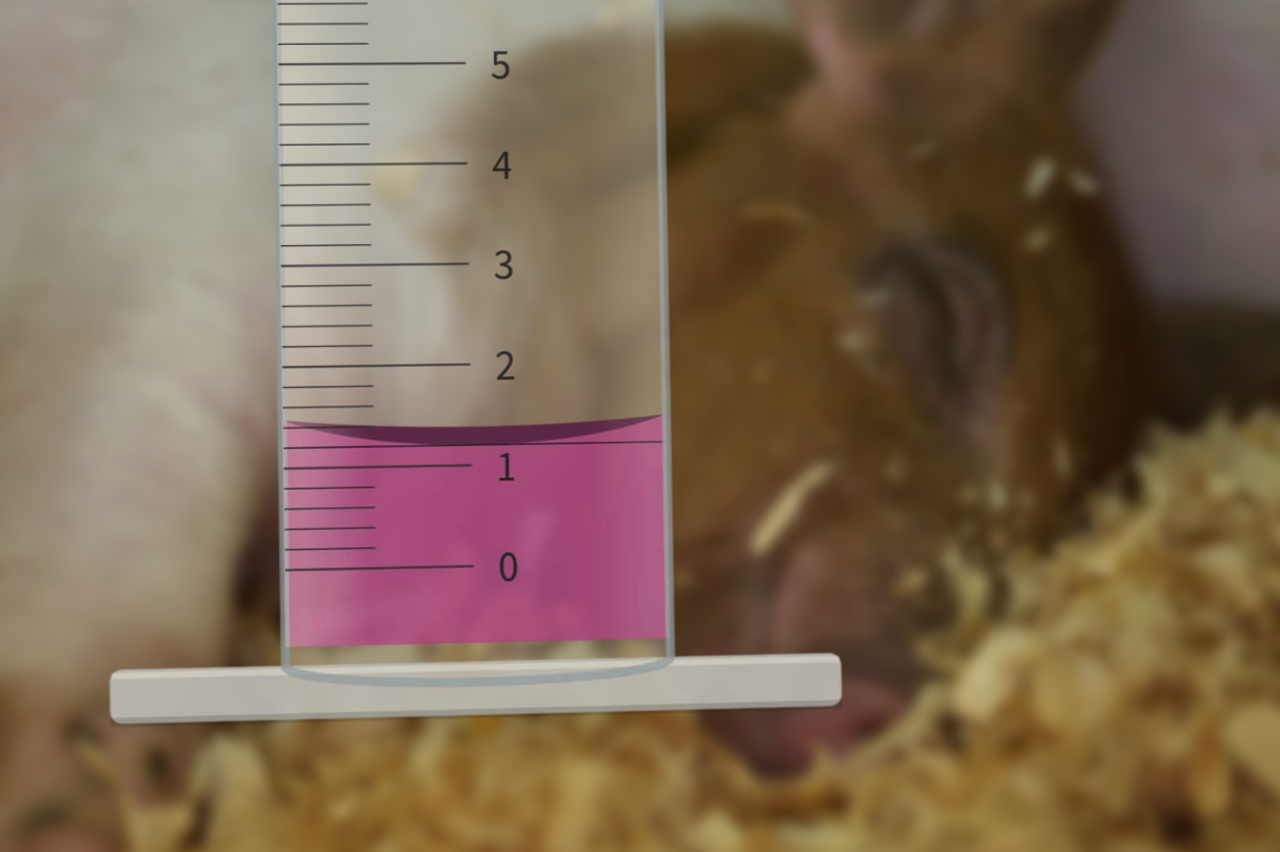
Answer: 1.2 mL
